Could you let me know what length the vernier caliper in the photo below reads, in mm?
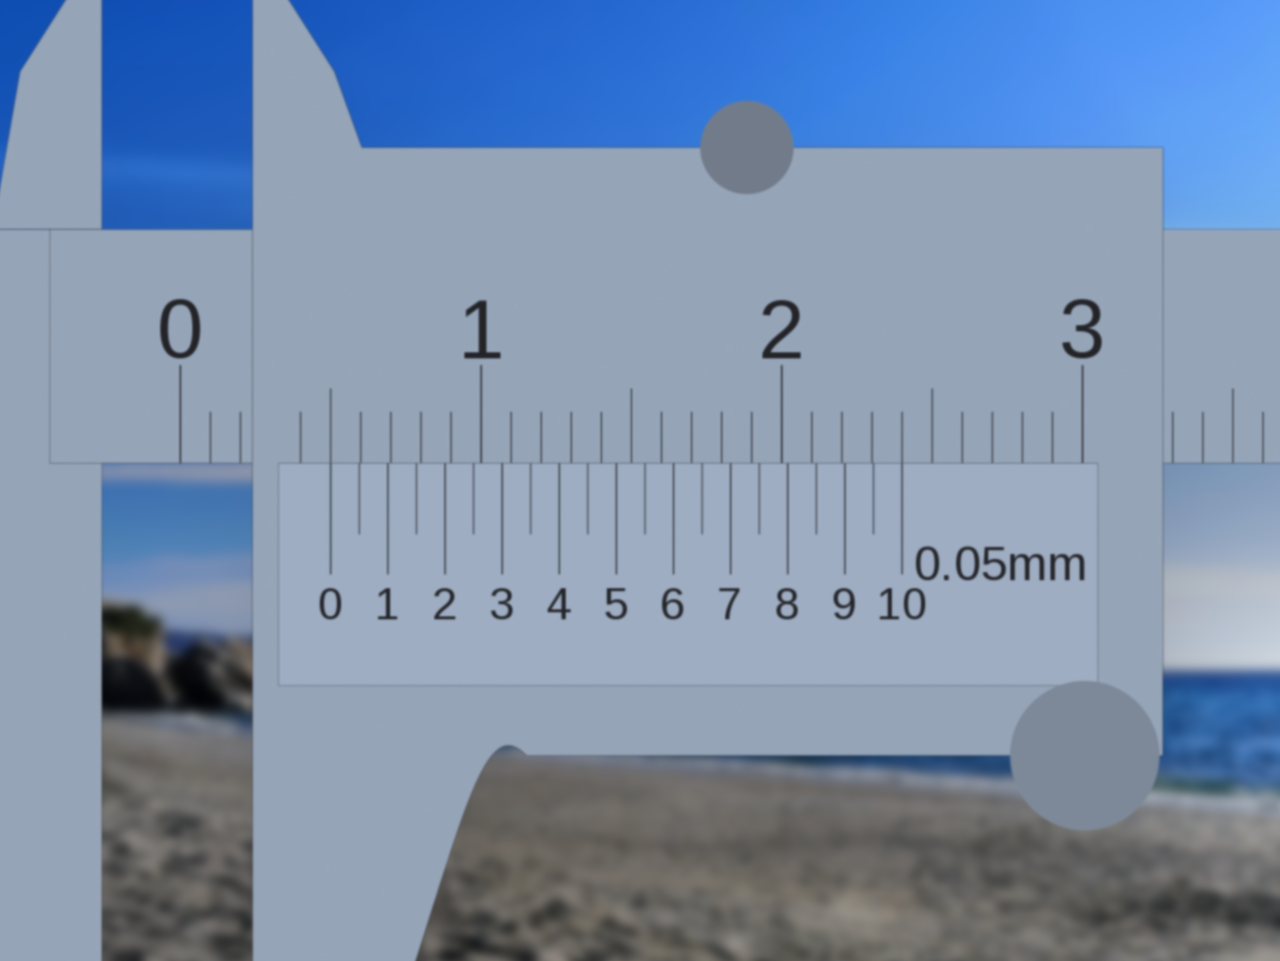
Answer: 5.0 mm
